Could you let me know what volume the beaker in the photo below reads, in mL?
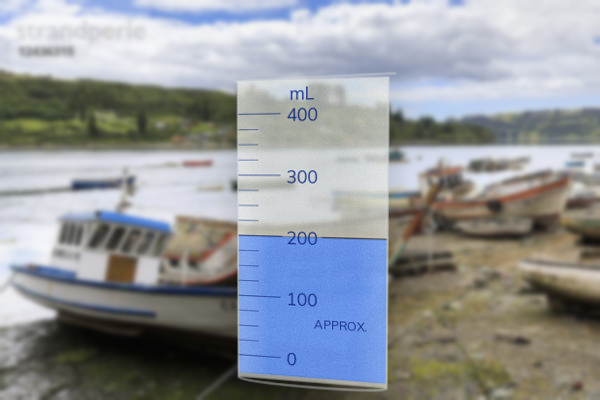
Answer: 200 mL
